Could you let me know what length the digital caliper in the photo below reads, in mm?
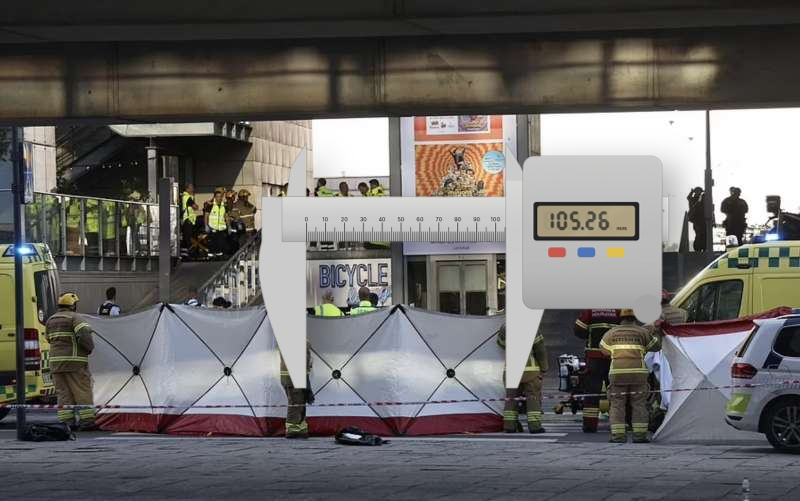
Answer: 105.26 mm
